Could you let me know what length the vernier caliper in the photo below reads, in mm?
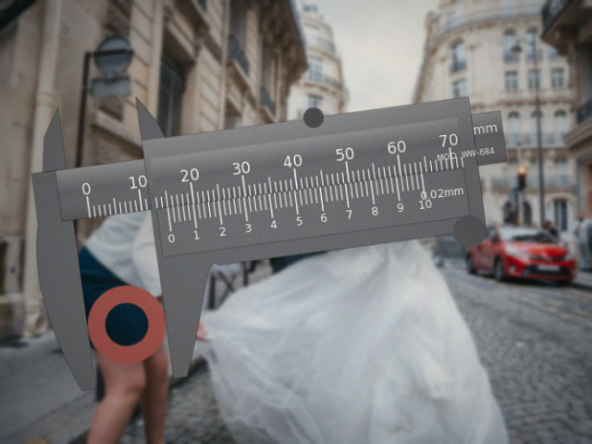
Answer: 15.0 mm
